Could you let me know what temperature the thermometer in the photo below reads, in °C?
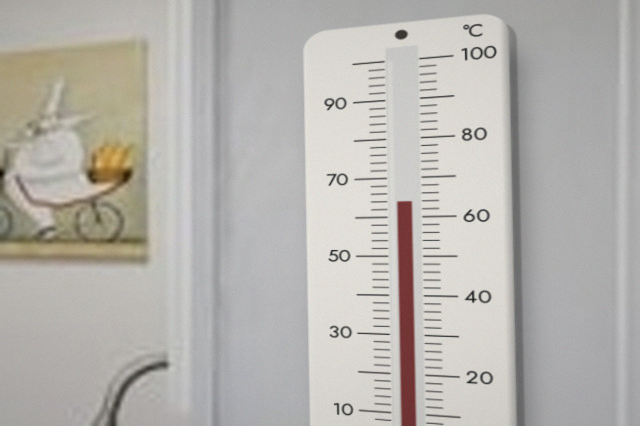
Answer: 64 °C
